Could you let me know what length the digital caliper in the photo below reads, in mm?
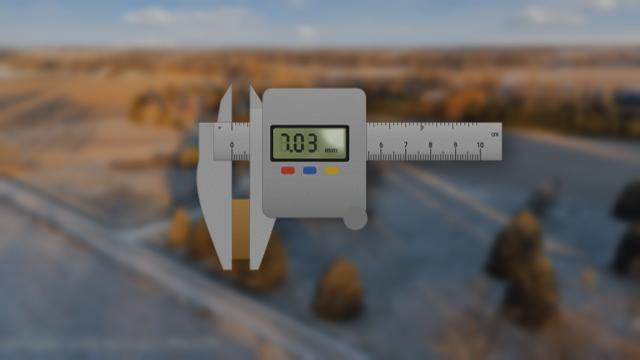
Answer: 7.03 mm
